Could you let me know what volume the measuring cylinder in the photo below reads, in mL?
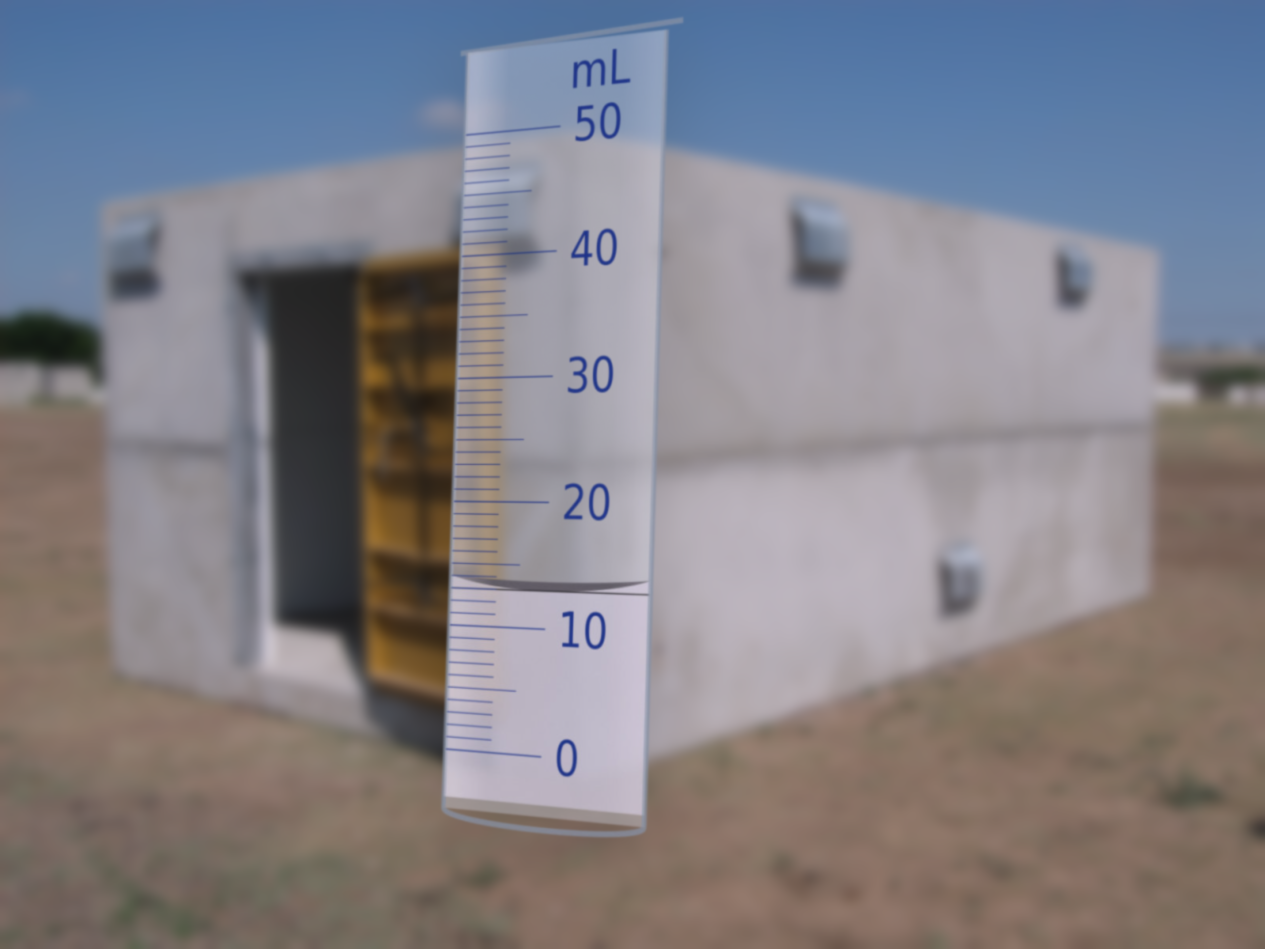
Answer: 13 mL
